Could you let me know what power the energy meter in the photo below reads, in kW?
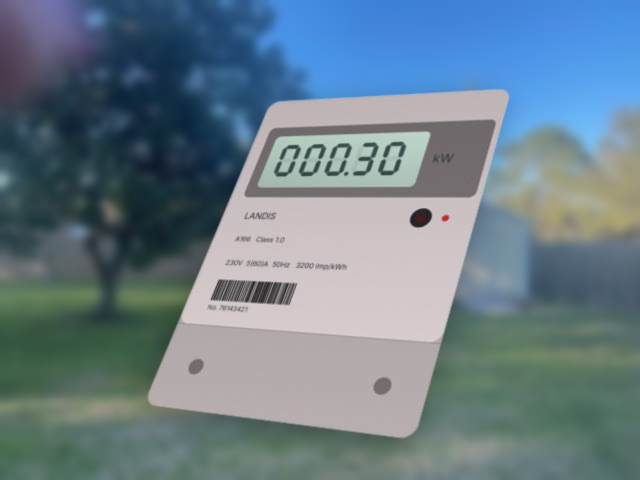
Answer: 0.30 kW
